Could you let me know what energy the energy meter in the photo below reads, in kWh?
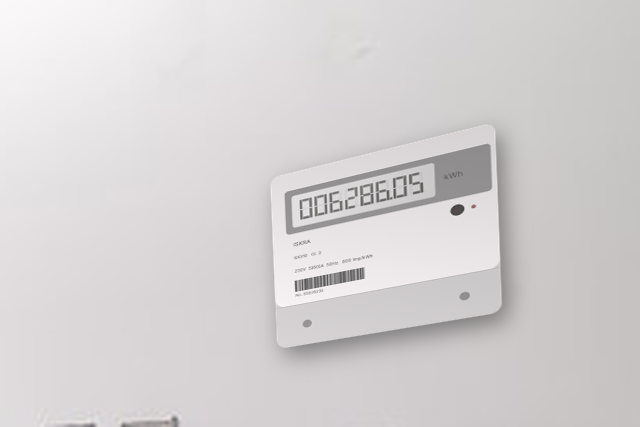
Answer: 6286.05 kWh
